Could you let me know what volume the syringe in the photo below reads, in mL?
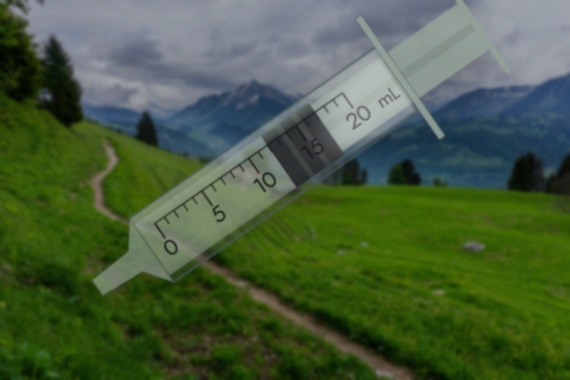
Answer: 12 mL
